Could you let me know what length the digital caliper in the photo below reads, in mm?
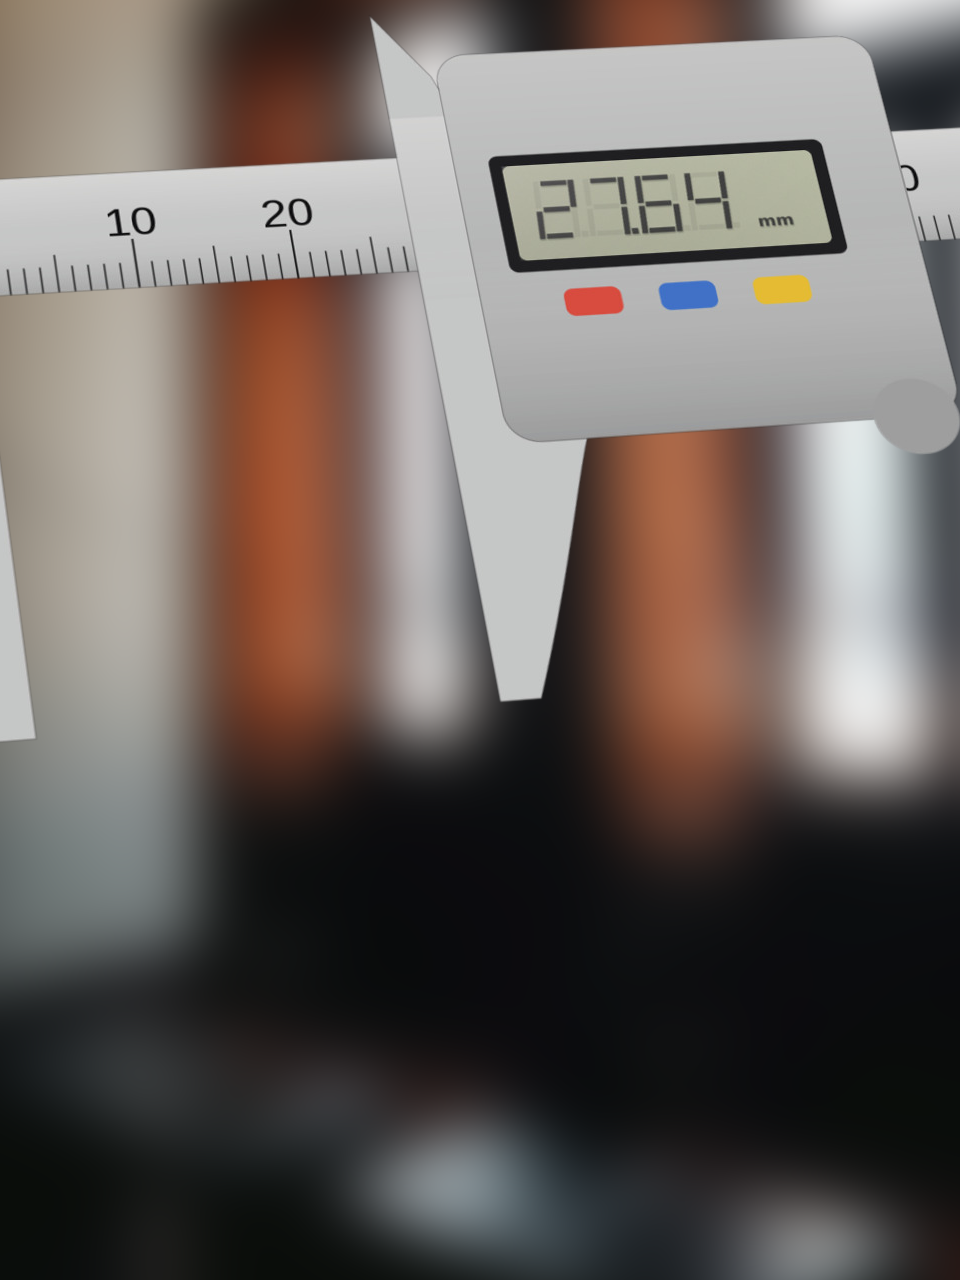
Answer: 27.64 mm
